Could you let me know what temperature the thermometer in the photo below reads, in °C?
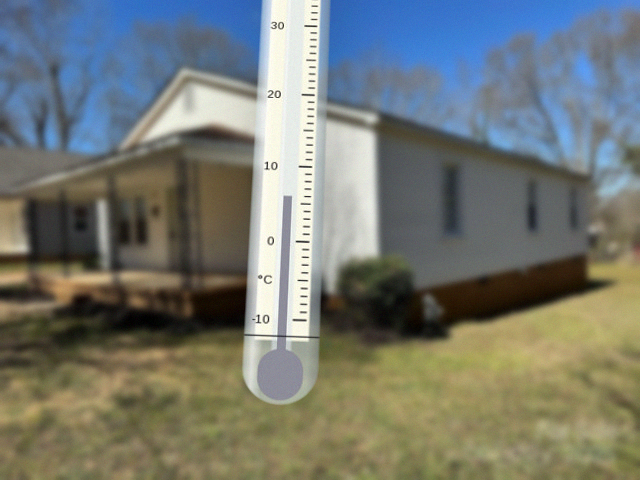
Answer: 6 °C
